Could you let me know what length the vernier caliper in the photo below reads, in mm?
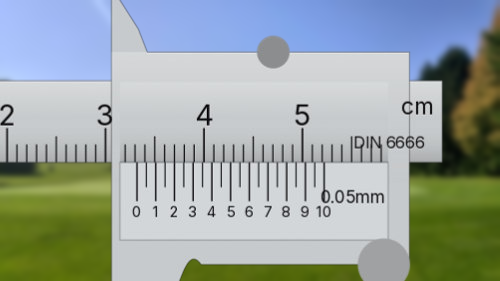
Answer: 33.2 mm
